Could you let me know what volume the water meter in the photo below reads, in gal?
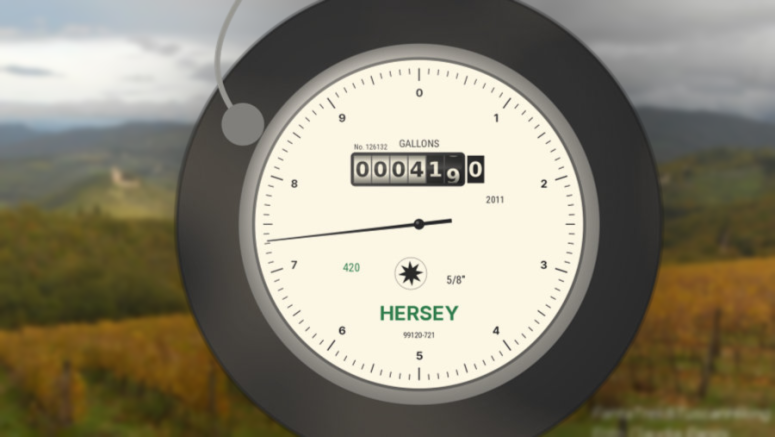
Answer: 4187.3 gal
